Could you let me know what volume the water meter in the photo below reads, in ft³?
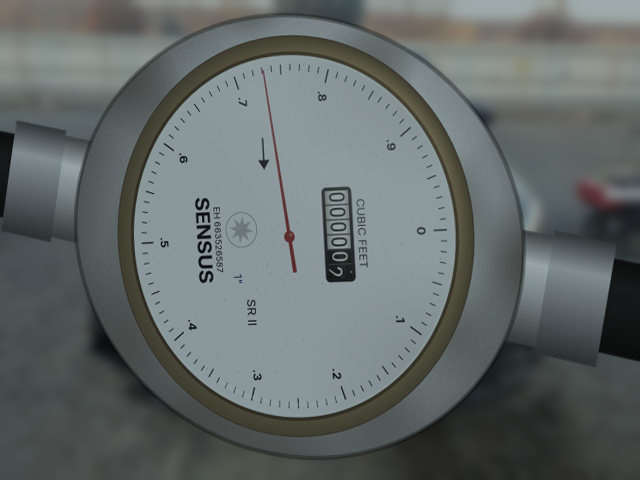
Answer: 1.73 ft³
